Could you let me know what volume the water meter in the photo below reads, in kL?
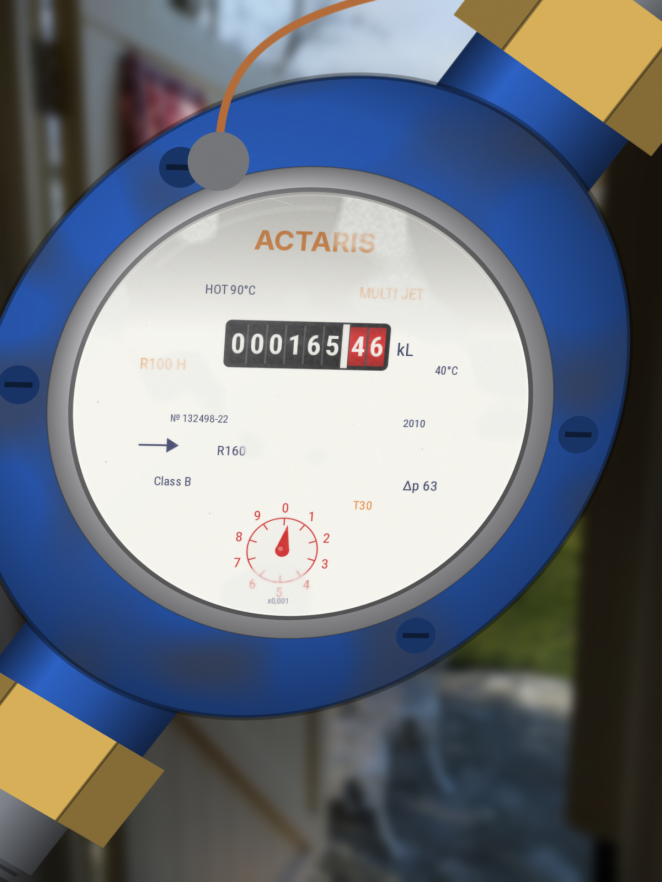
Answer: 165.460 kL
